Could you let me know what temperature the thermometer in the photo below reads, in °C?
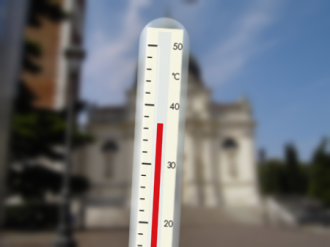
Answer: 37 °C
